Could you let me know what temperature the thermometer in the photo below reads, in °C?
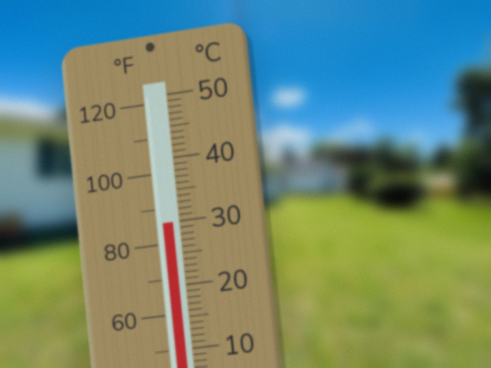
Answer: 30 °C
